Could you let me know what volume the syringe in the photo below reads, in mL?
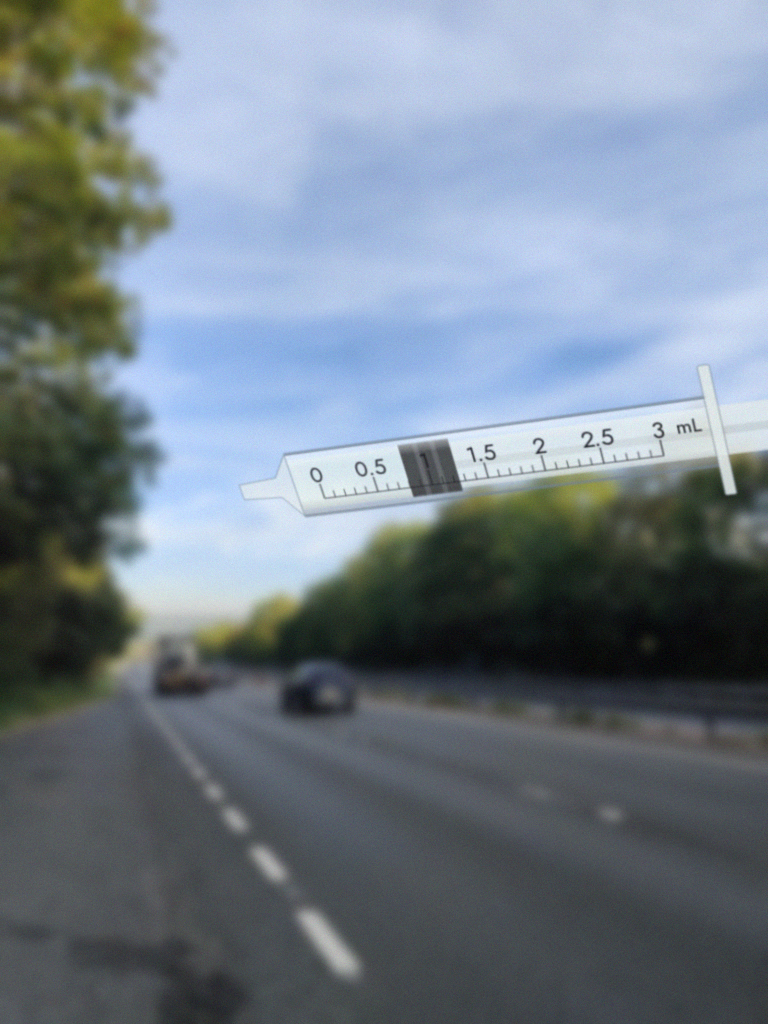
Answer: 0.8 mL
